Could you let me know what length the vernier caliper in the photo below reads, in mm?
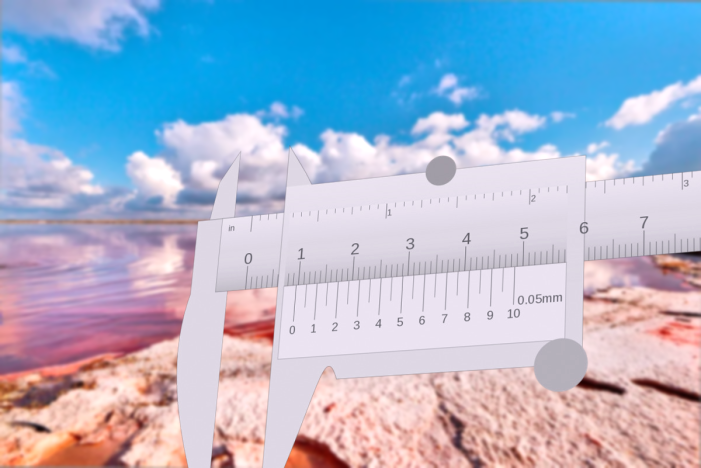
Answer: 9.6 mm
